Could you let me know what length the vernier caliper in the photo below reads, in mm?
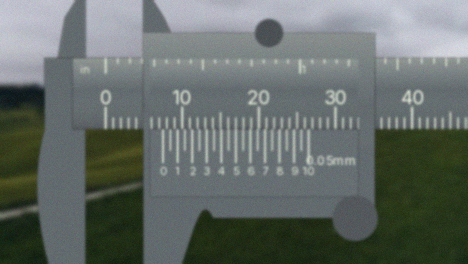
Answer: 7.5 mm
